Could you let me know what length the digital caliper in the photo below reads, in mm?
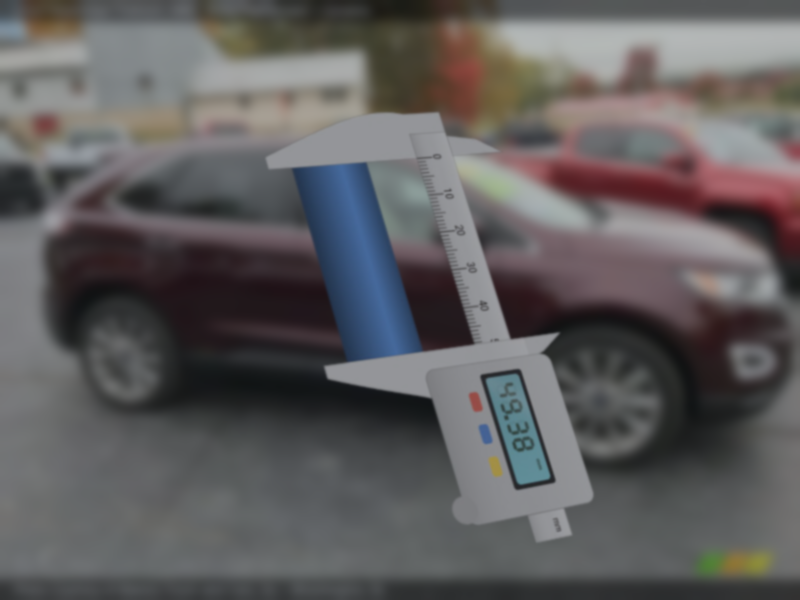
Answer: 49.38 mm
